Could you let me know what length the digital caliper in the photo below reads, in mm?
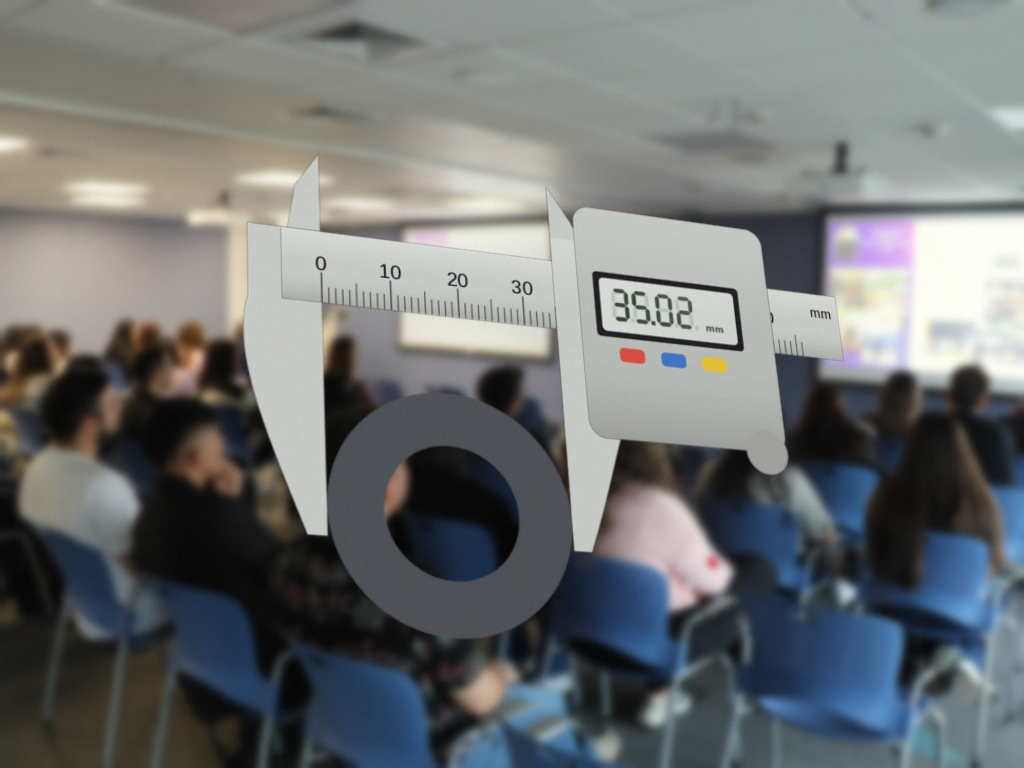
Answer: 35.02 mm
